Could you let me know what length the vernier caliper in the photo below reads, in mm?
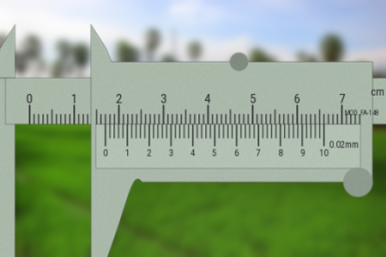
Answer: 17.0 mm
